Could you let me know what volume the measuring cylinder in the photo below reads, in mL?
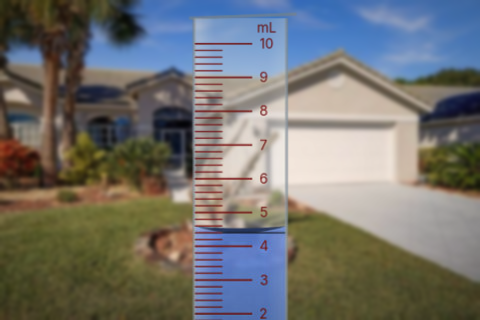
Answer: 4.4 mL
